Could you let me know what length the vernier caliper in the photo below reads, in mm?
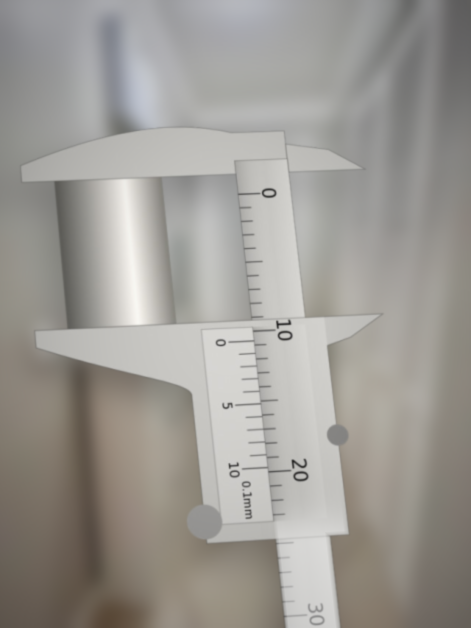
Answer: 10.7 mm
